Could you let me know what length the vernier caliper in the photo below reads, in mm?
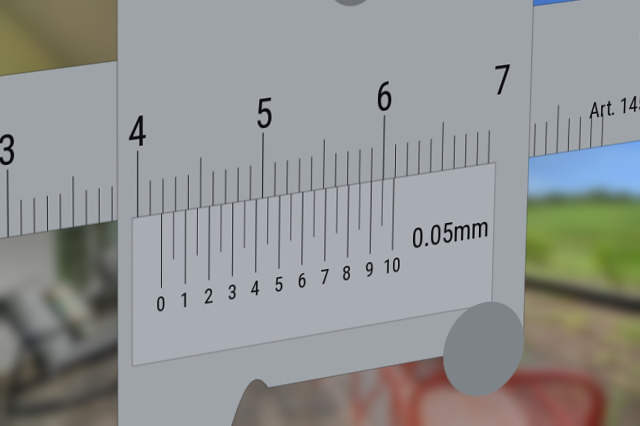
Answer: 41.9 mm
